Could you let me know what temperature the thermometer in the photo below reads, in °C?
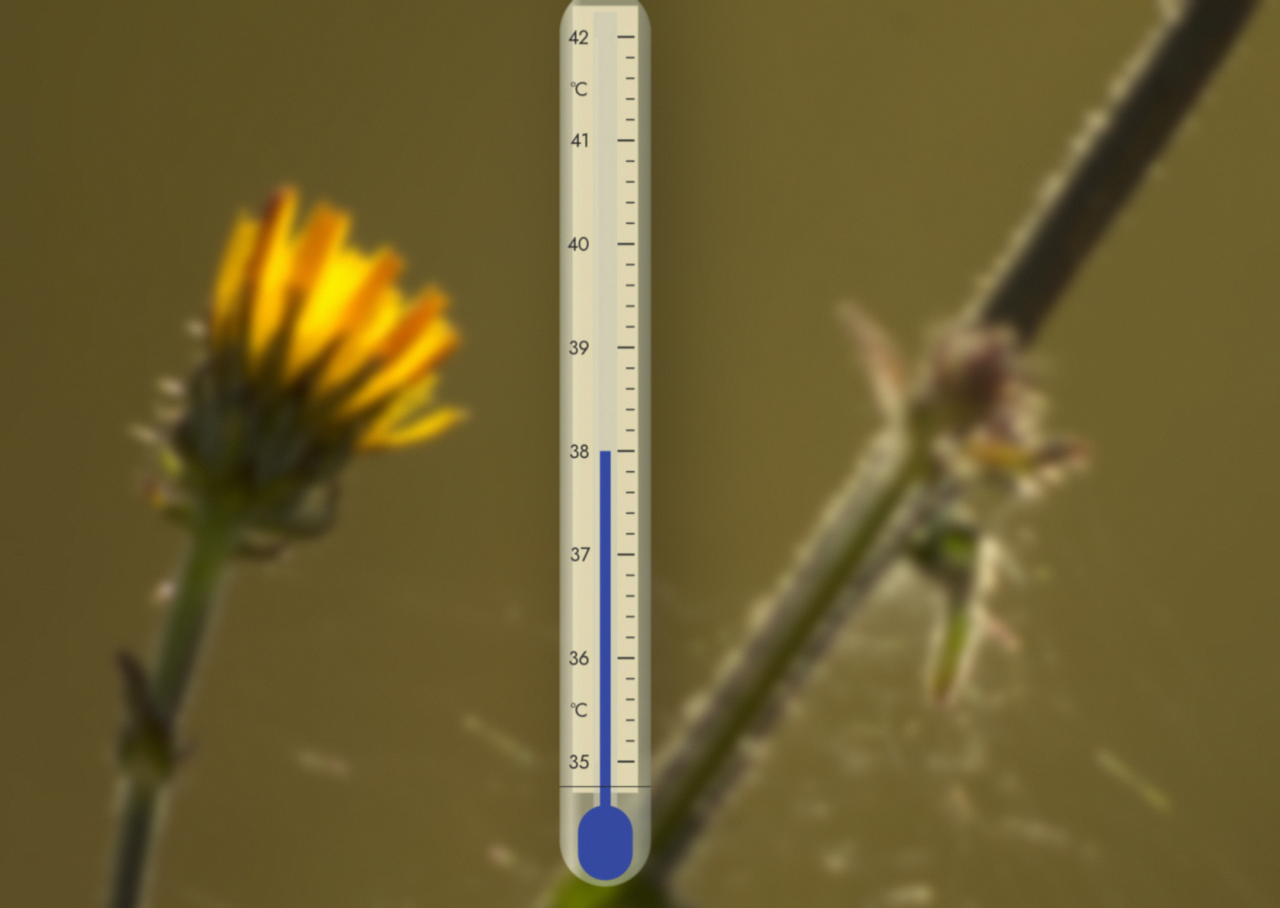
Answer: 38 °C
